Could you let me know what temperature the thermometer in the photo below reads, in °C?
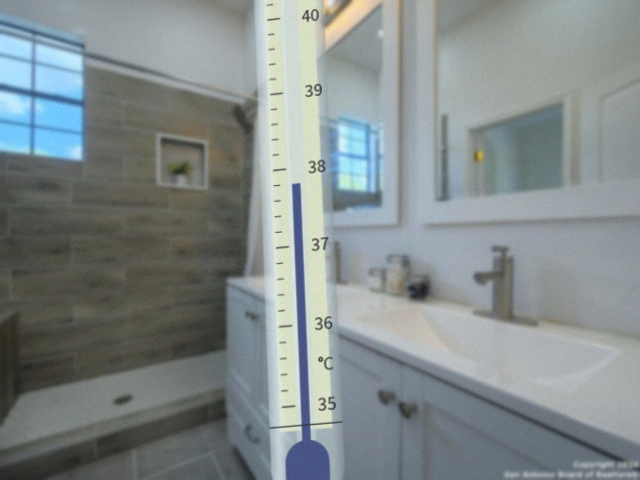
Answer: 37.8 °C
